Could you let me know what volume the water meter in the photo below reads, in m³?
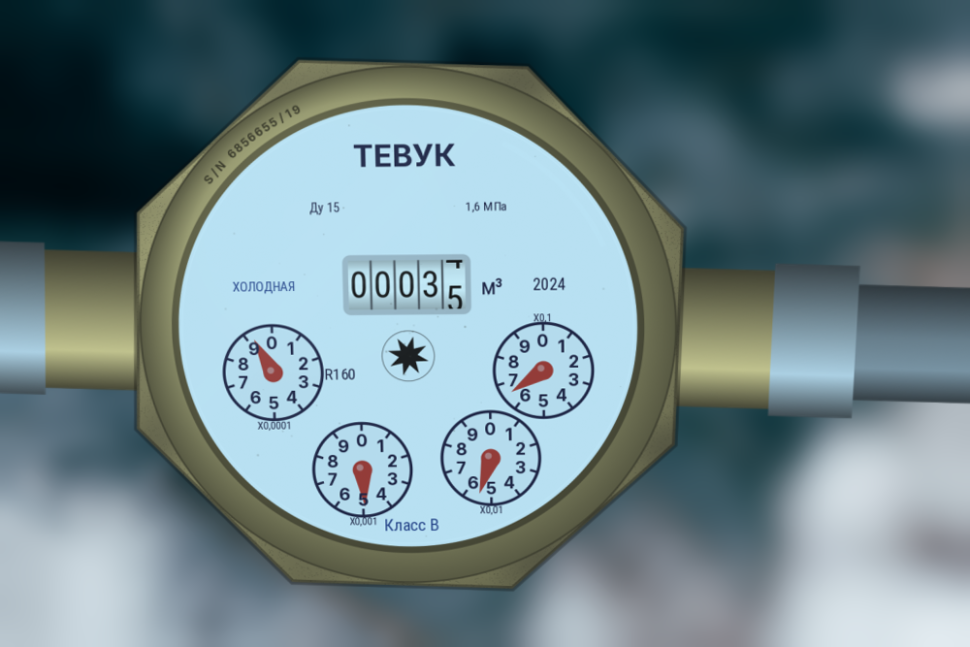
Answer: 34.6549 m³
